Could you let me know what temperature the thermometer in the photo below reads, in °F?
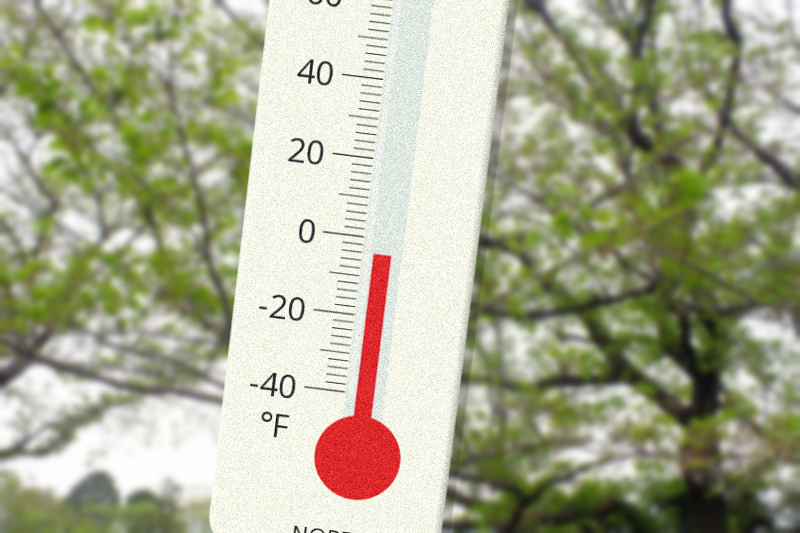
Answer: -4 °F
